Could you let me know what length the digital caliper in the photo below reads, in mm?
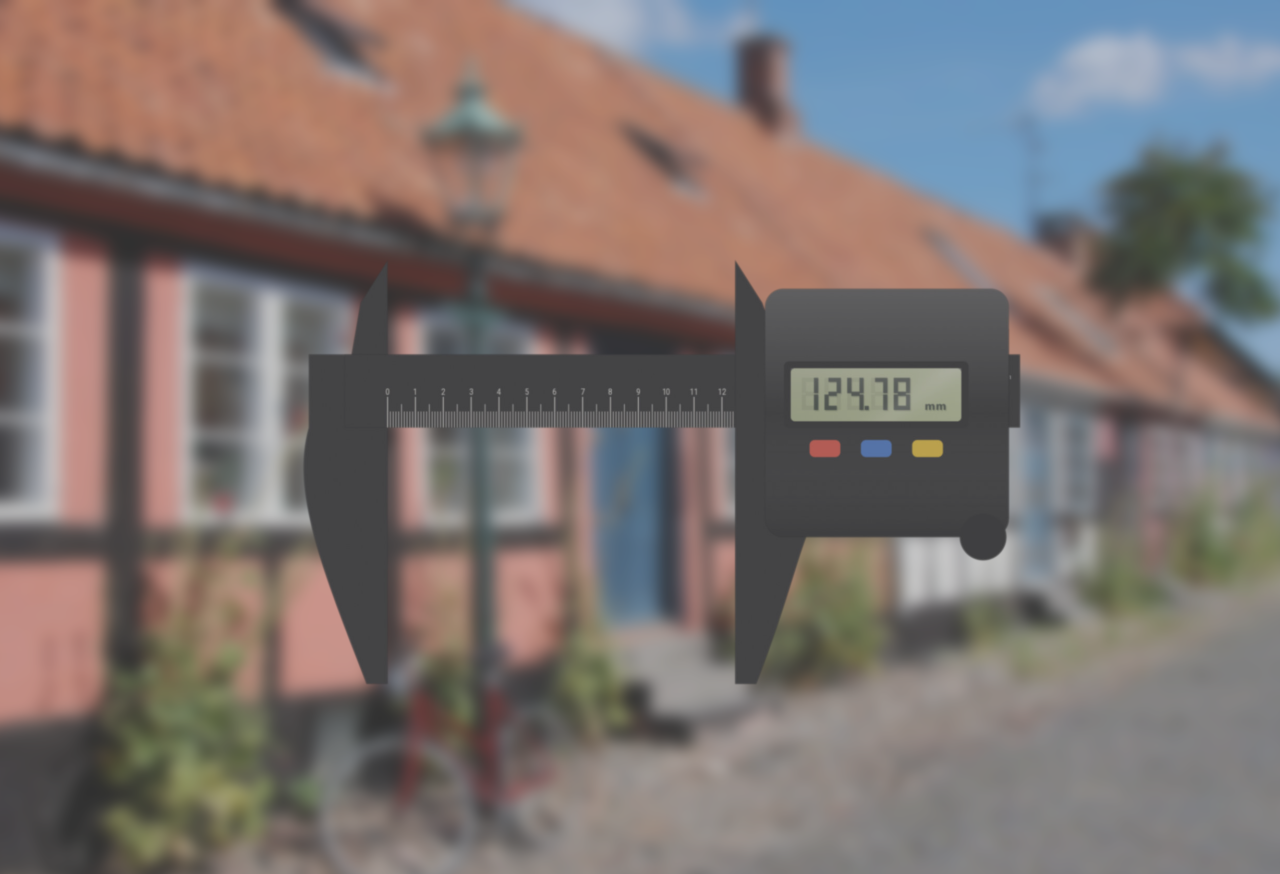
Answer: 124.78 mm
